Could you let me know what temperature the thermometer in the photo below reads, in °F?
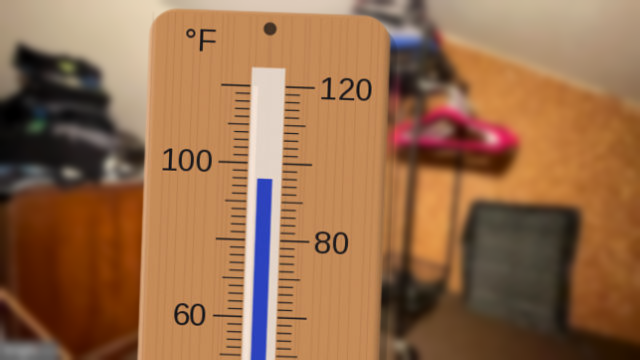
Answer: 96 °F
